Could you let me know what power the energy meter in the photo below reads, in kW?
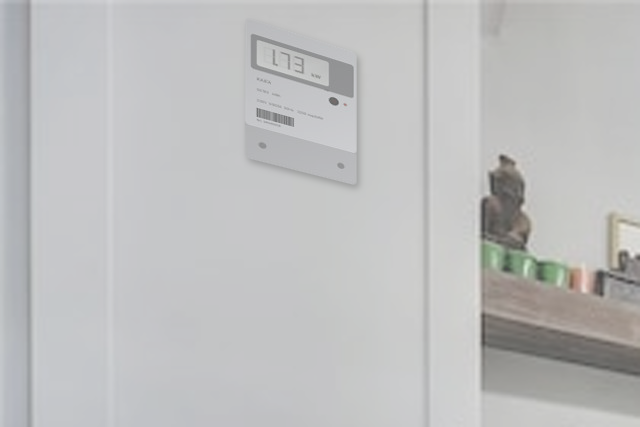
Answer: 1.73 kW
